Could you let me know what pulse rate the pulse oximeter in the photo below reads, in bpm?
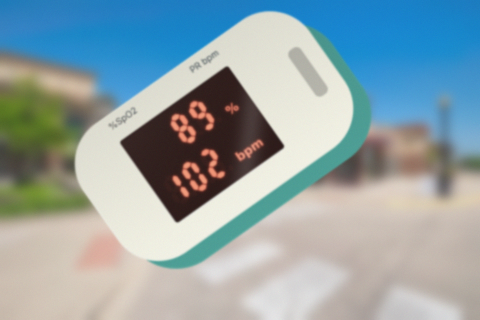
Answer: 102 bpm
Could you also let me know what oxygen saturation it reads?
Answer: 89 %
